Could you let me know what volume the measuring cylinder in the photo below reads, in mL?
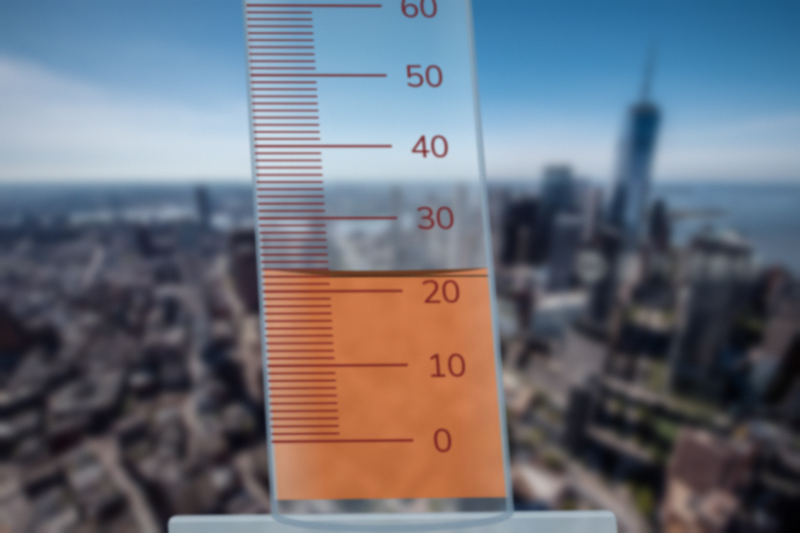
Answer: 22 mL
